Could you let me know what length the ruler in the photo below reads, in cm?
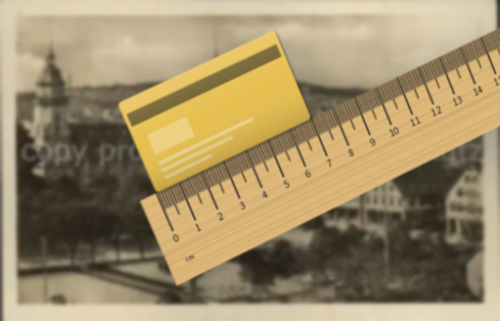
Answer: 7 cm
